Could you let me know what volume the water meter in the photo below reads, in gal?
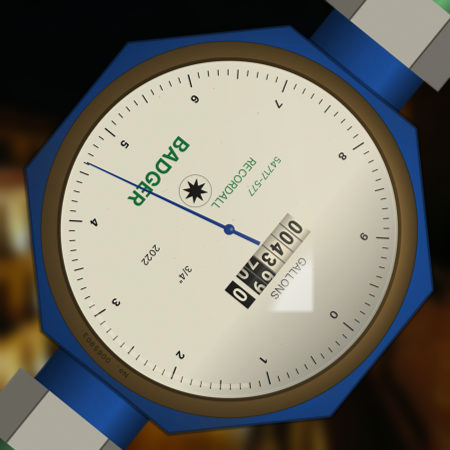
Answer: 43694.6 gal
